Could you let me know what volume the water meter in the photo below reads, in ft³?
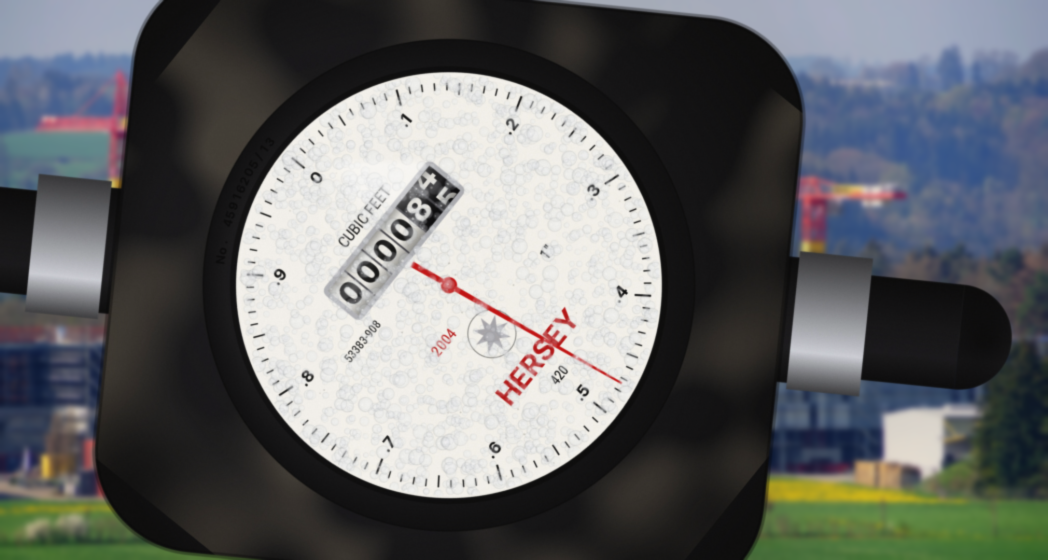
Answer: 84.47 ft³
